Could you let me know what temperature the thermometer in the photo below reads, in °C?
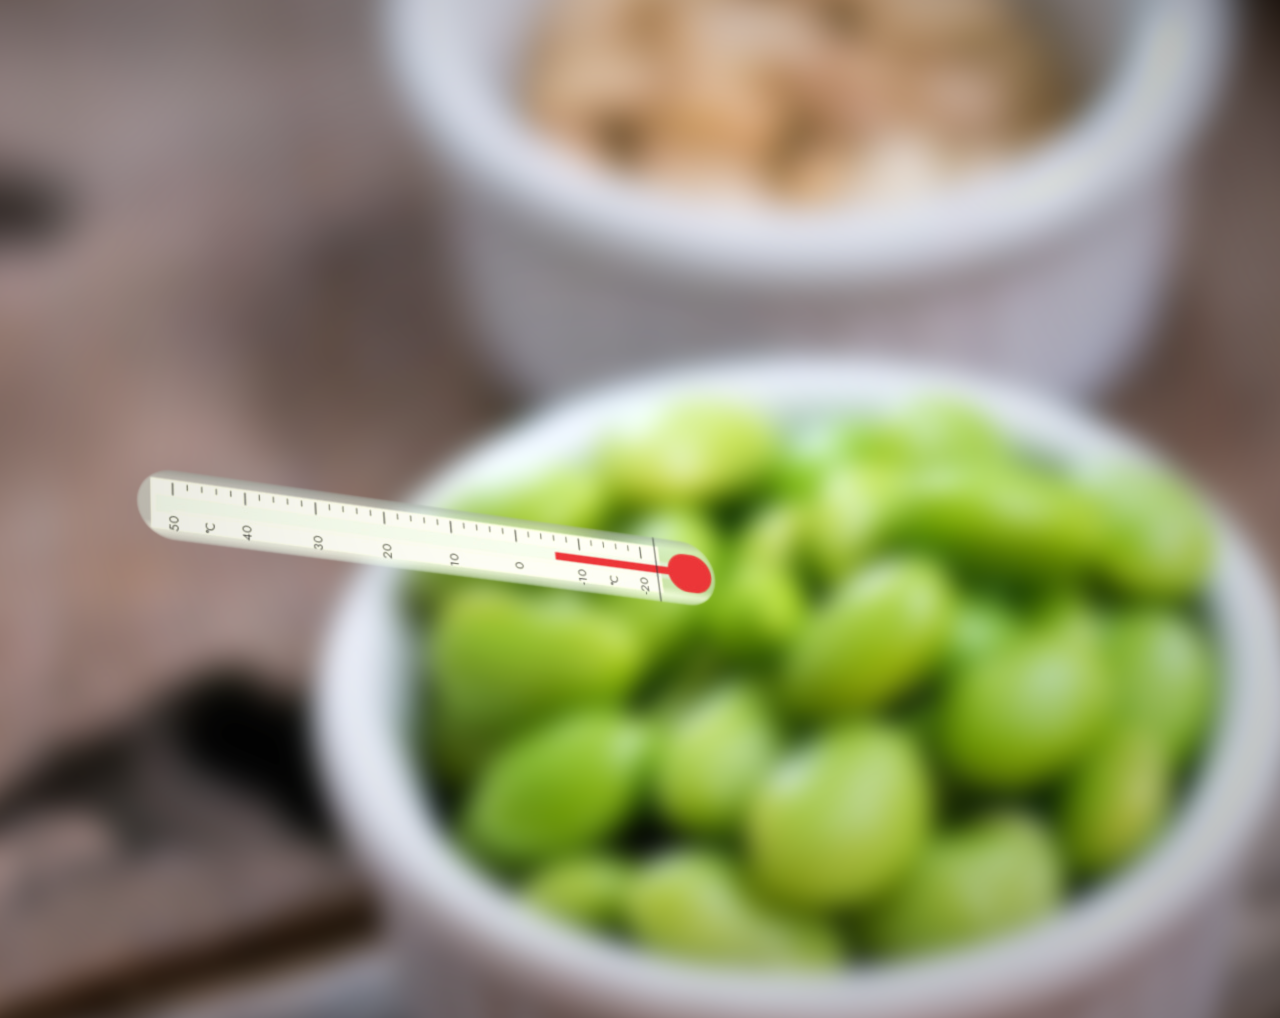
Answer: -6 °C
